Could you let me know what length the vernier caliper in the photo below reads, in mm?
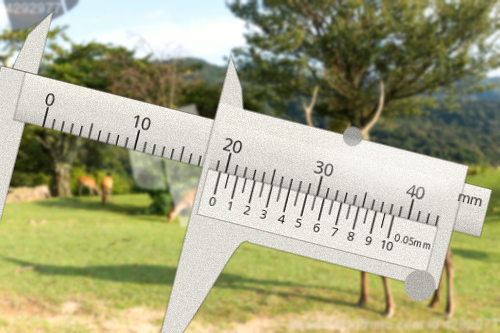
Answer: 19.4 mm
